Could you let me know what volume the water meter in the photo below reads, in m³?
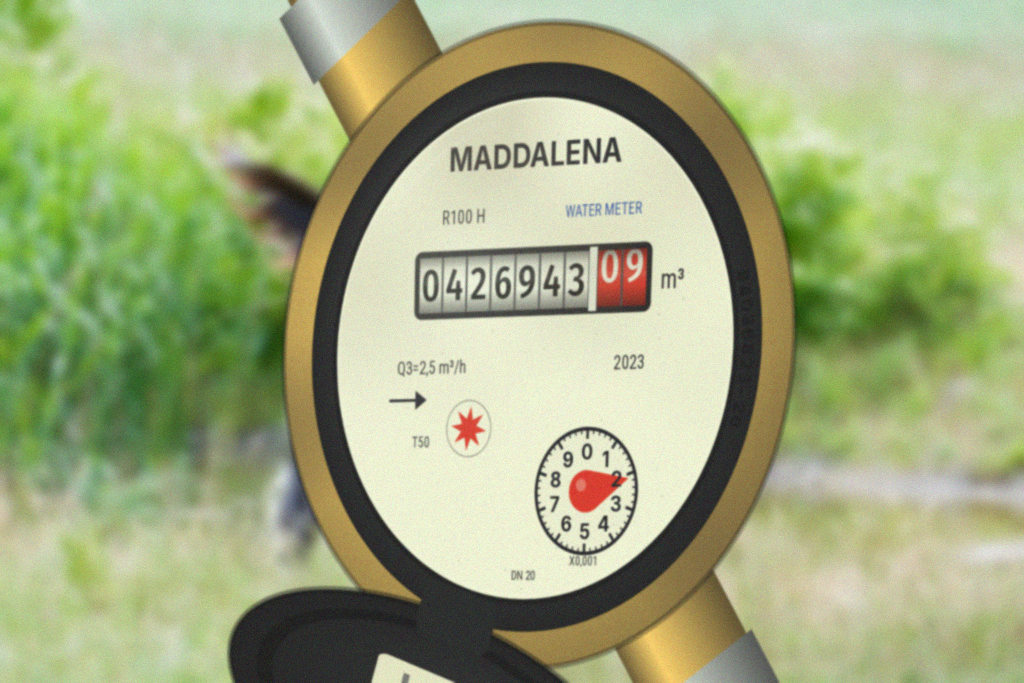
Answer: 426943.092 m³
